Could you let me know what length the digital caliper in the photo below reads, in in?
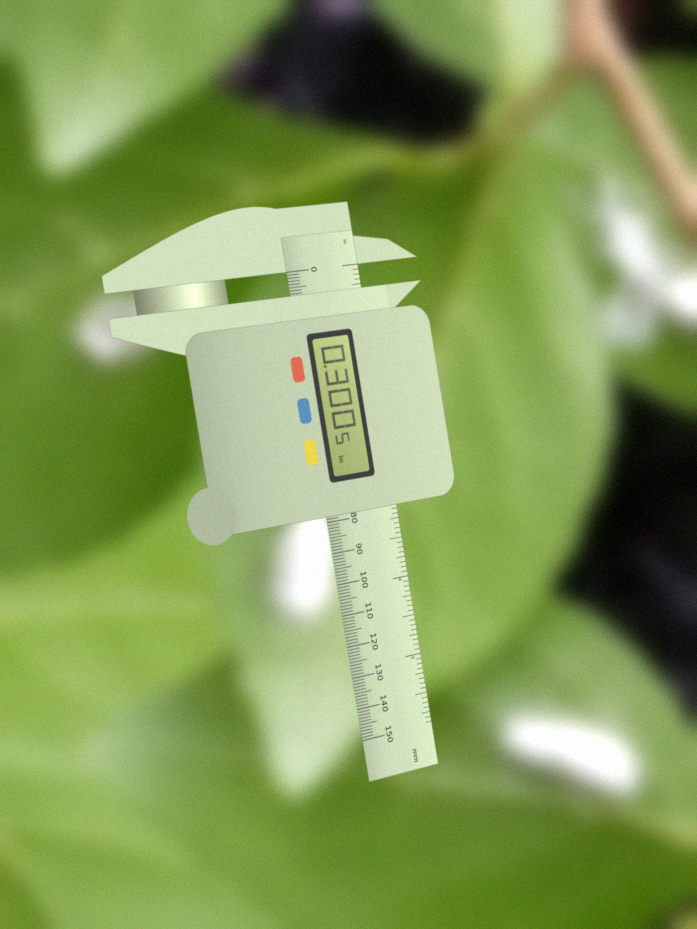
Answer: 0.3005 in
